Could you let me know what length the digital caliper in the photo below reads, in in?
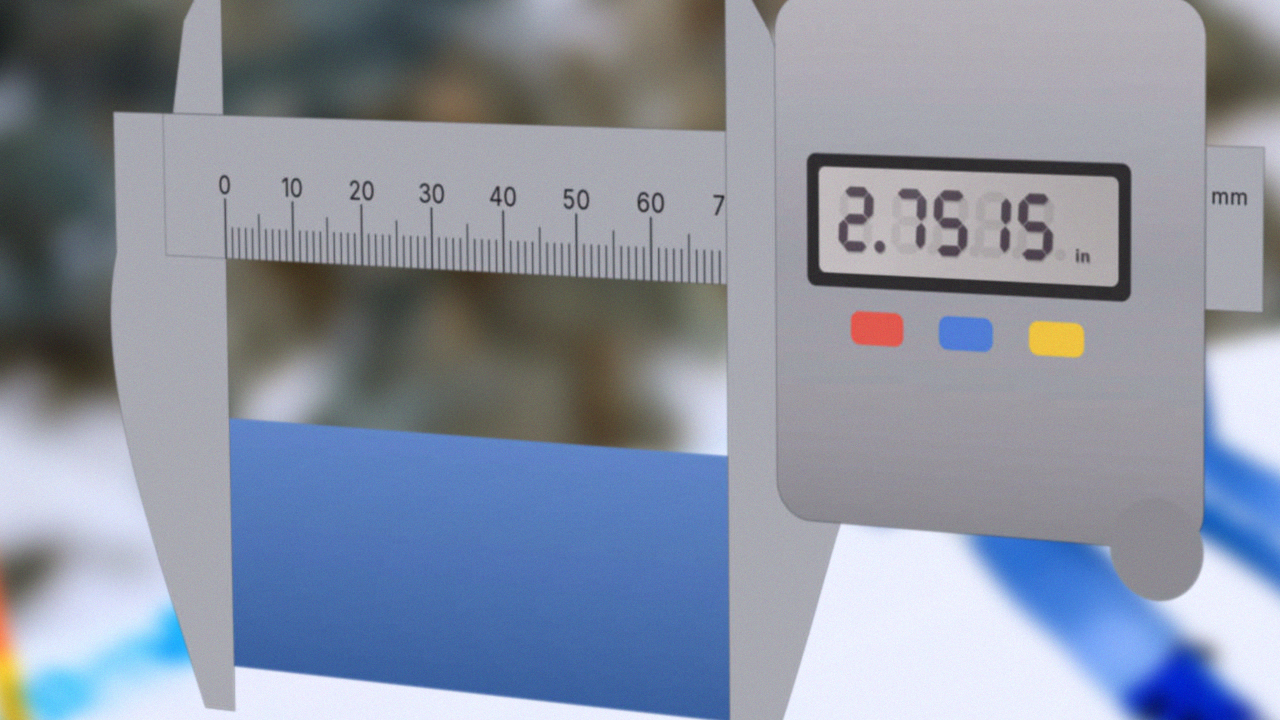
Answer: 2.7515 in
